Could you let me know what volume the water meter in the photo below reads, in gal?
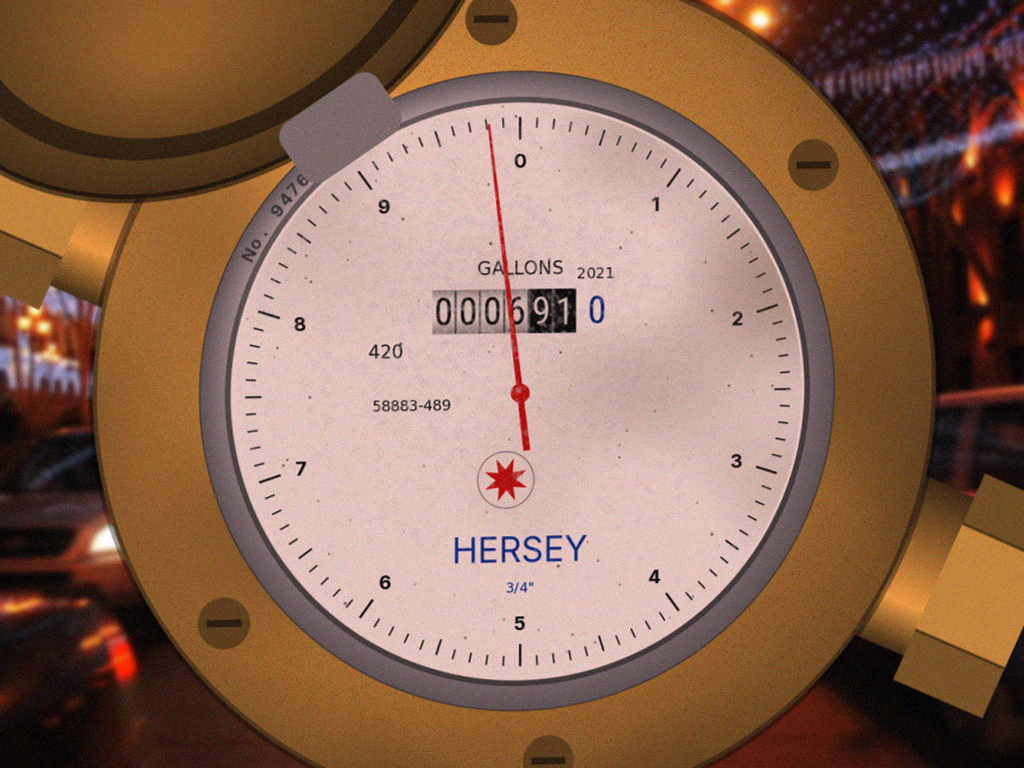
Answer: 6909.8 gal
